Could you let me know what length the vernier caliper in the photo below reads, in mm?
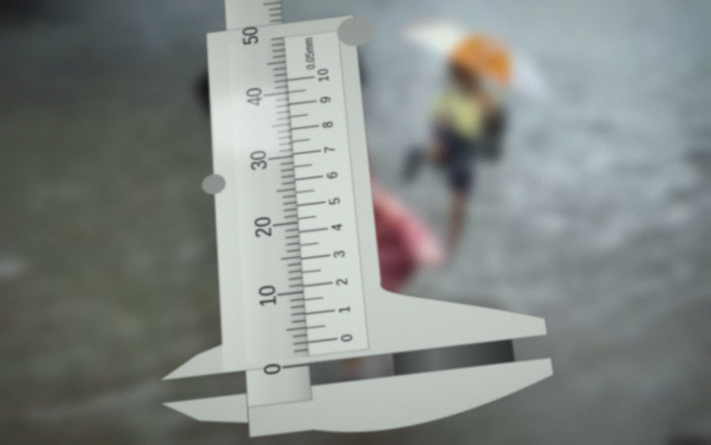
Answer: 3.0 mm
